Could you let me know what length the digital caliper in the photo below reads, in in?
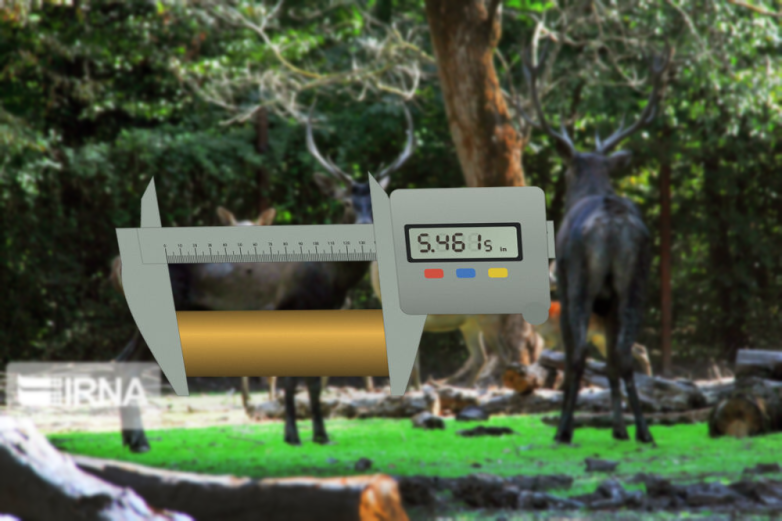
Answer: 5.4615 in
